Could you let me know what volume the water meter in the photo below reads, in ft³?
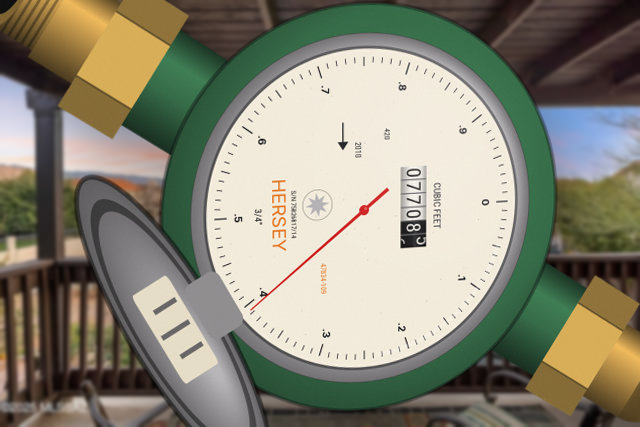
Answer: 77085.39 ft³
